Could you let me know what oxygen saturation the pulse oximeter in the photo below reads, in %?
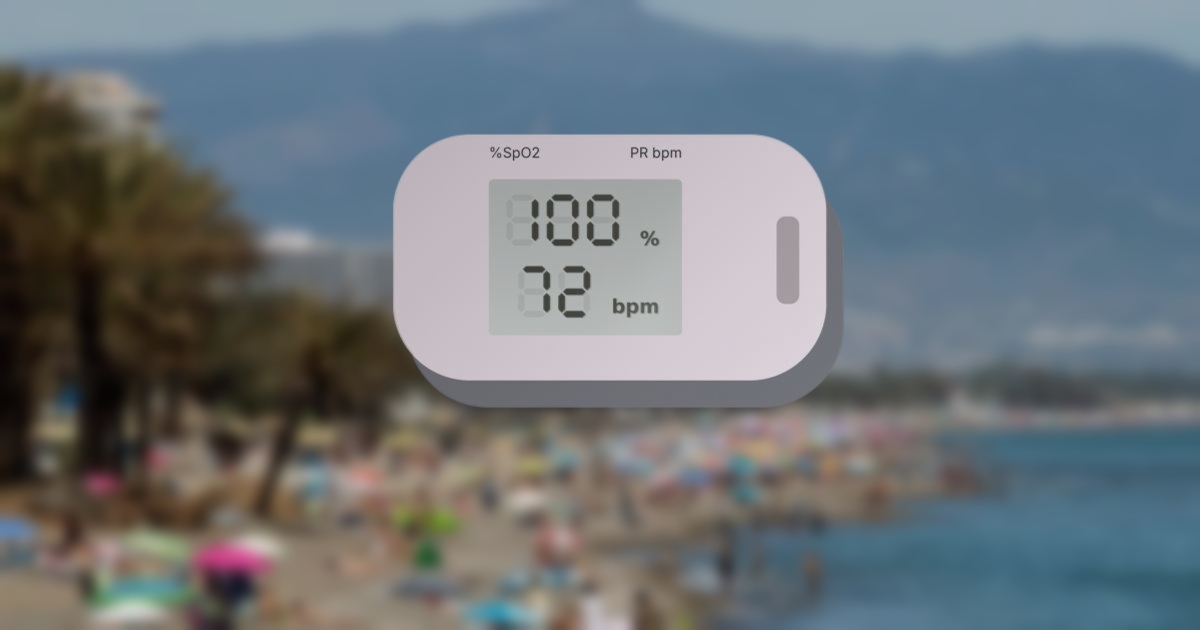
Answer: 100 %
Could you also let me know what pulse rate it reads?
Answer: 72 bpm
